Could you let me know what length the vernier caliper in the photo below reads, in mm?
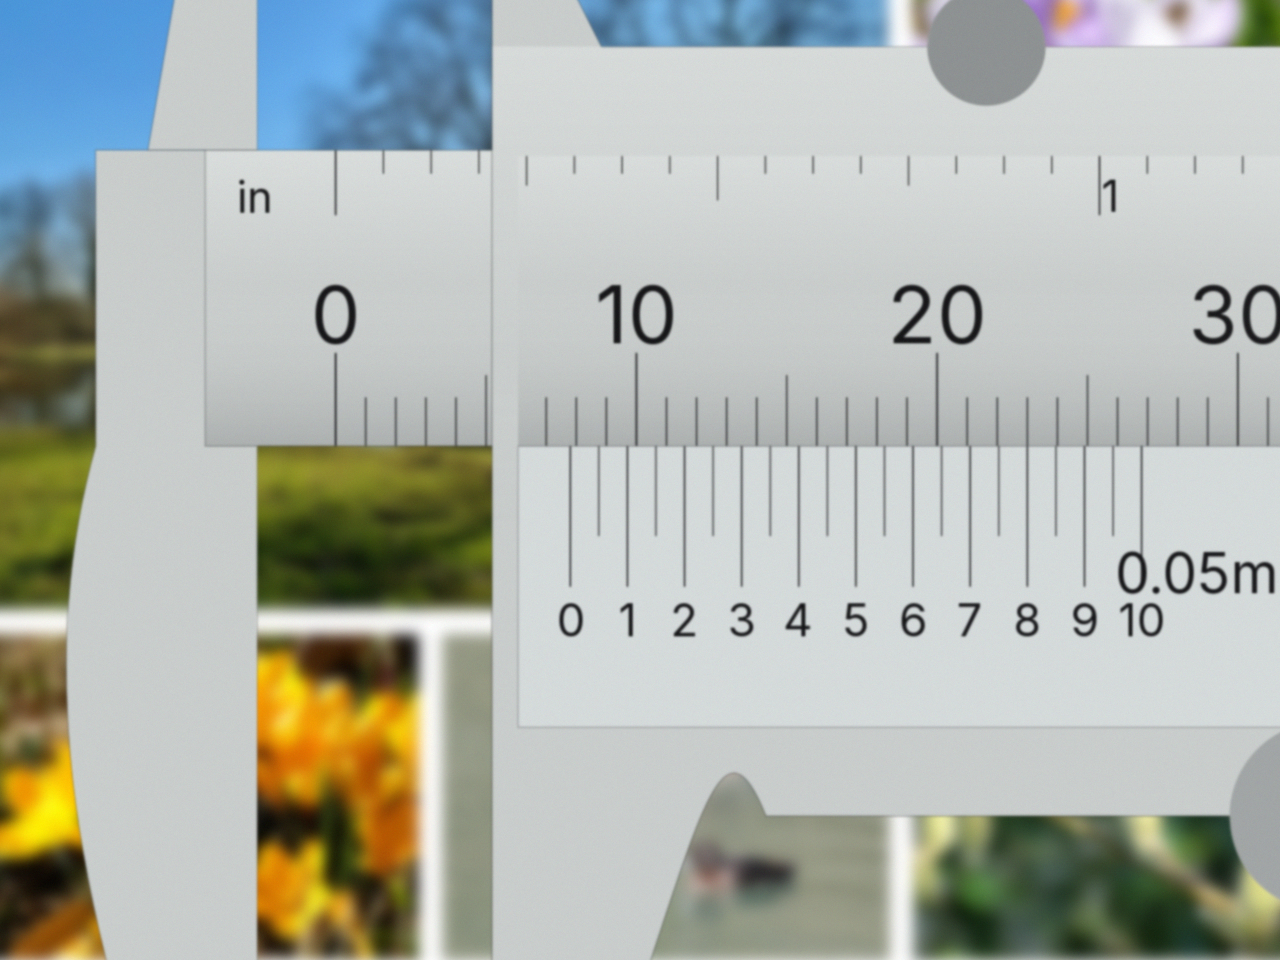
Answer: 7.8 mm
